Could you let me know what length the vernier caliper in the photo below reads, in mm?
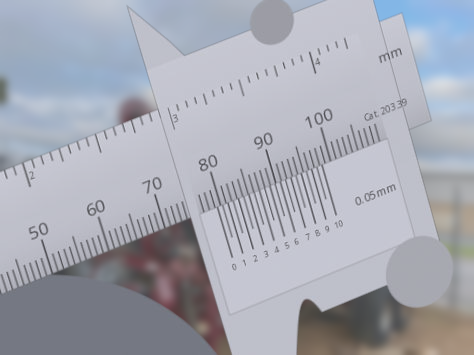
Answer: 79.4 mm
